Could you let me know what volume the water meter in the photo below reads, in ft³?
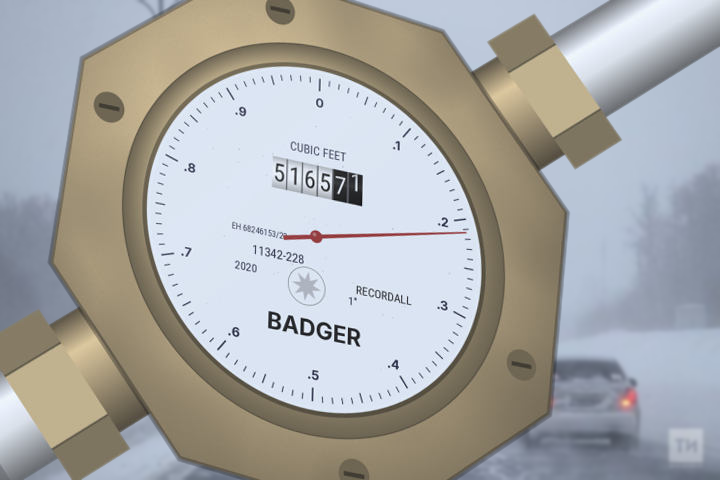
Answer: 516571.21 ft³
